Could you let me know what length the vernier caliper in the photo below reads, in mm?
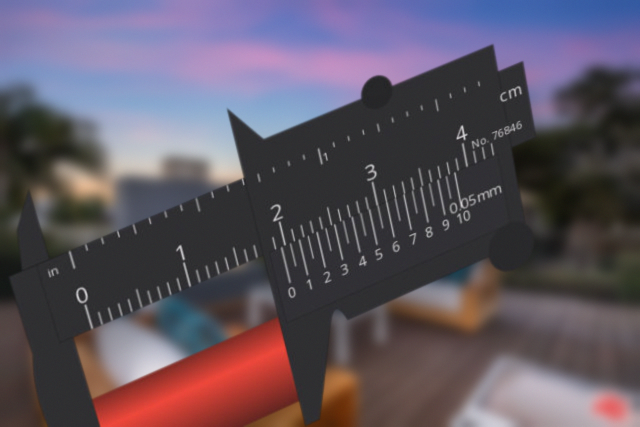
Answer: 19.6 mm
